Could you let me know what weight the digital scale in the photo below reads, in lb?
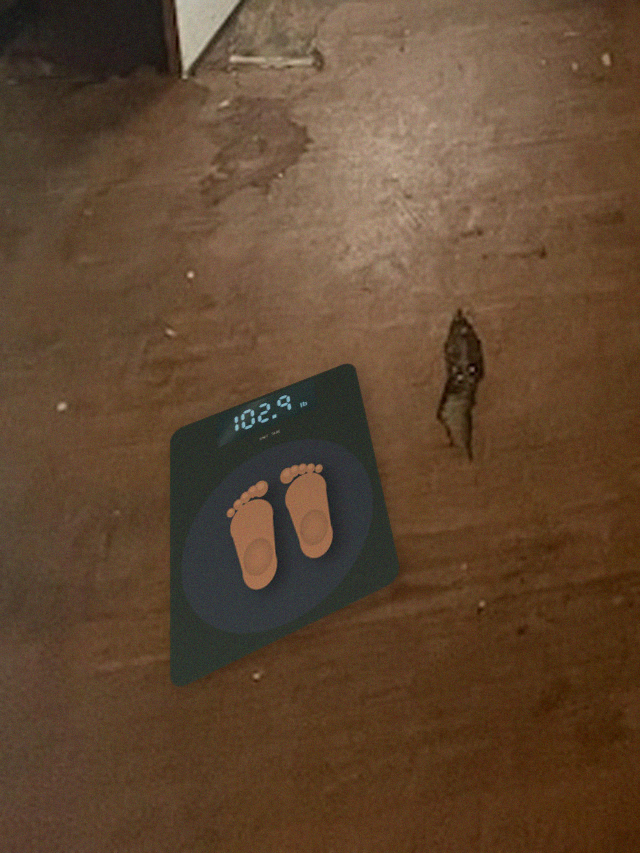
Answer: 102.9 lb
